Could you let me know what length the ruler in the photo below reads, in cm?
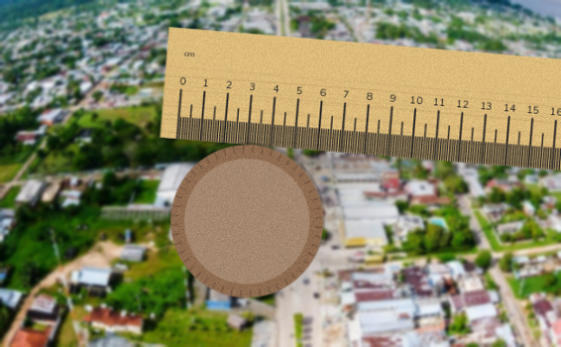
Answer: 6.5 cm
